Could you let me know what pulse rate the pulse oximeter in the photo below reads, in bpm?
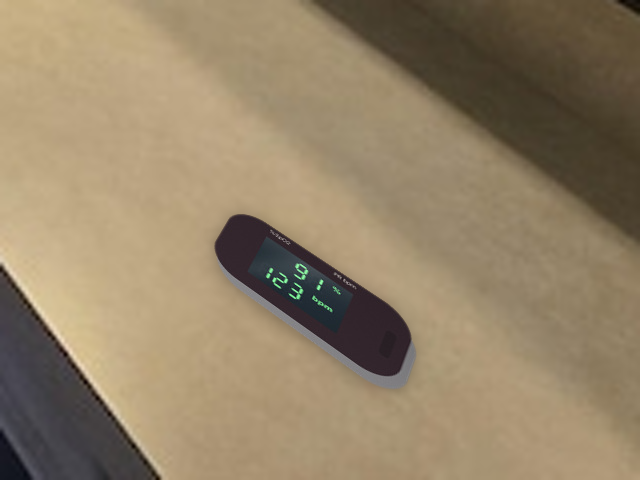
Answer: 123 bpm
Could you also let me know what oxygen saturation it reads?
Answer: 91 %
